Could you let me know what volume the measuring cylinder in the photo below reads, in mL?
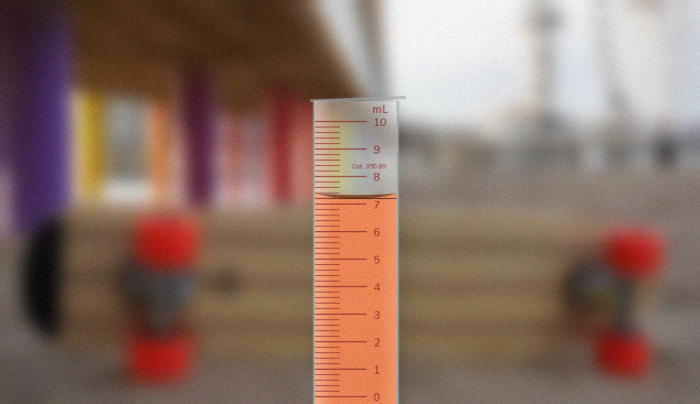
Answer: 7.2 mL
